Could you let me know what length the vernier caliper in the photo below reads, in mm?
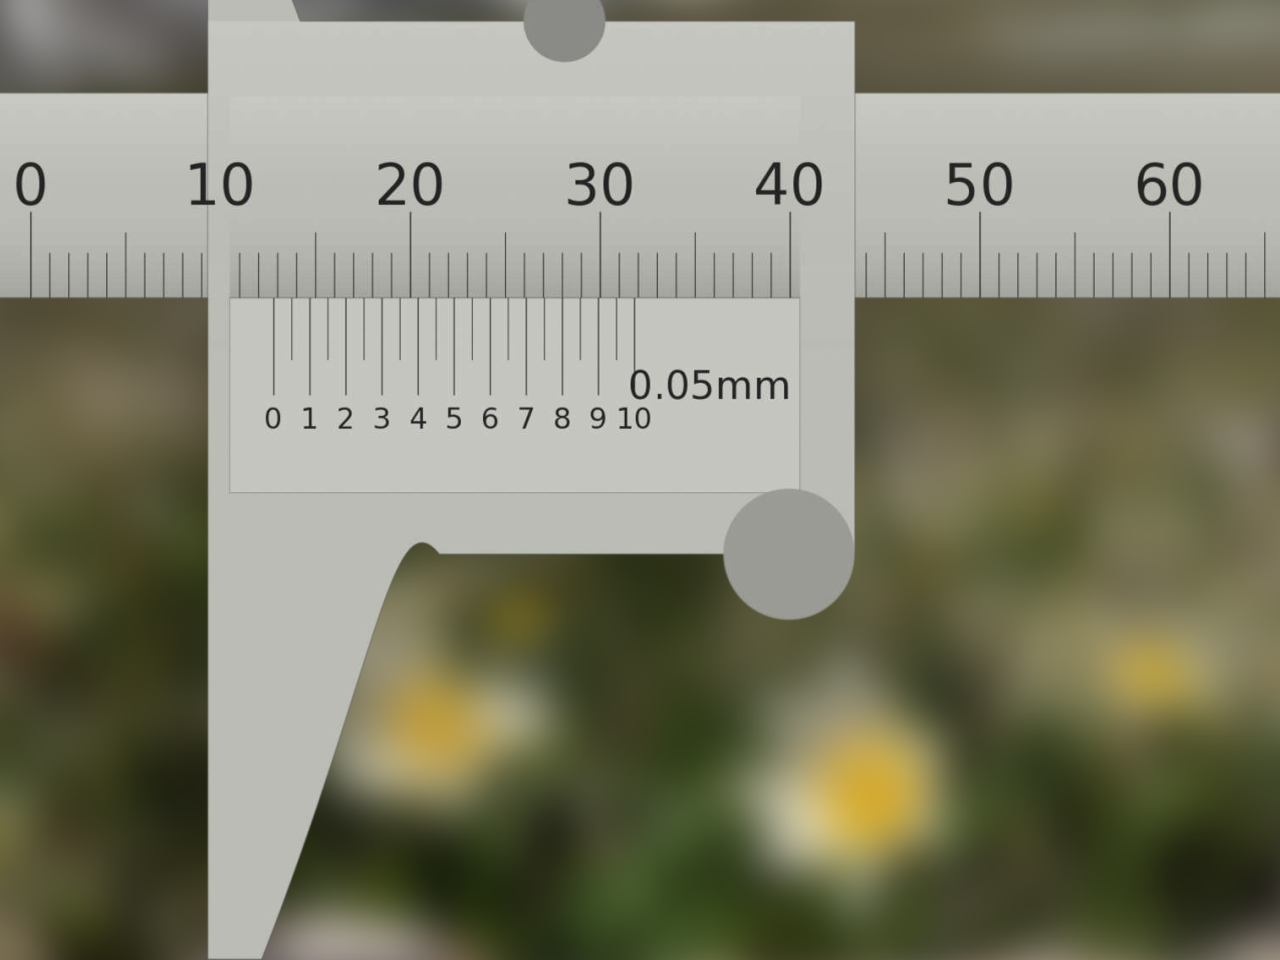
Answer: 12.8 mm
